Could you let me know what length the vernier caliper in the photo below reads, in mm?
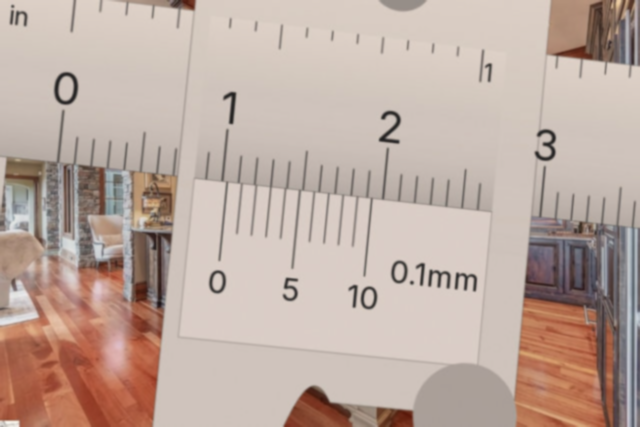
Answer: 10.3 mm
